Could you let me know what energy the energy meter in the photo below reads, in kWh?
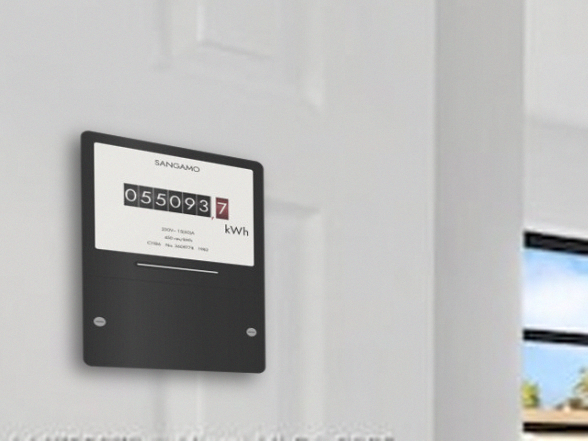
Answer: 55093.7 kWh
